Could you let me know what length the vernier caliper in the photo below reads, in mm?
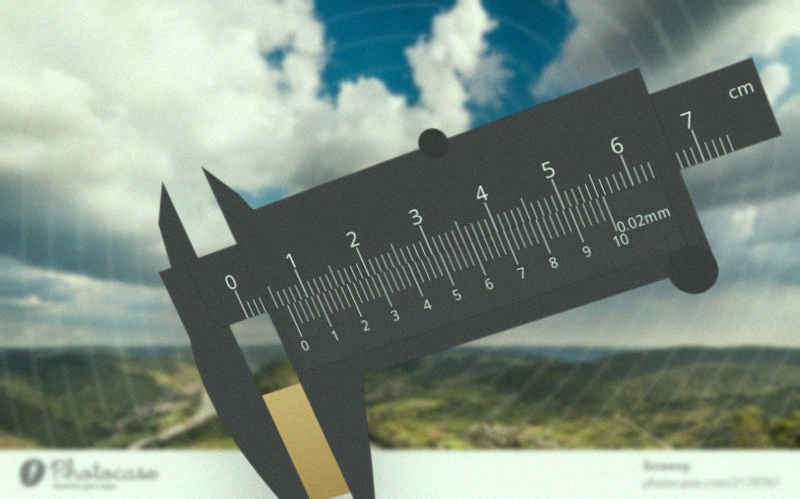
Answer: 6.6 mm
